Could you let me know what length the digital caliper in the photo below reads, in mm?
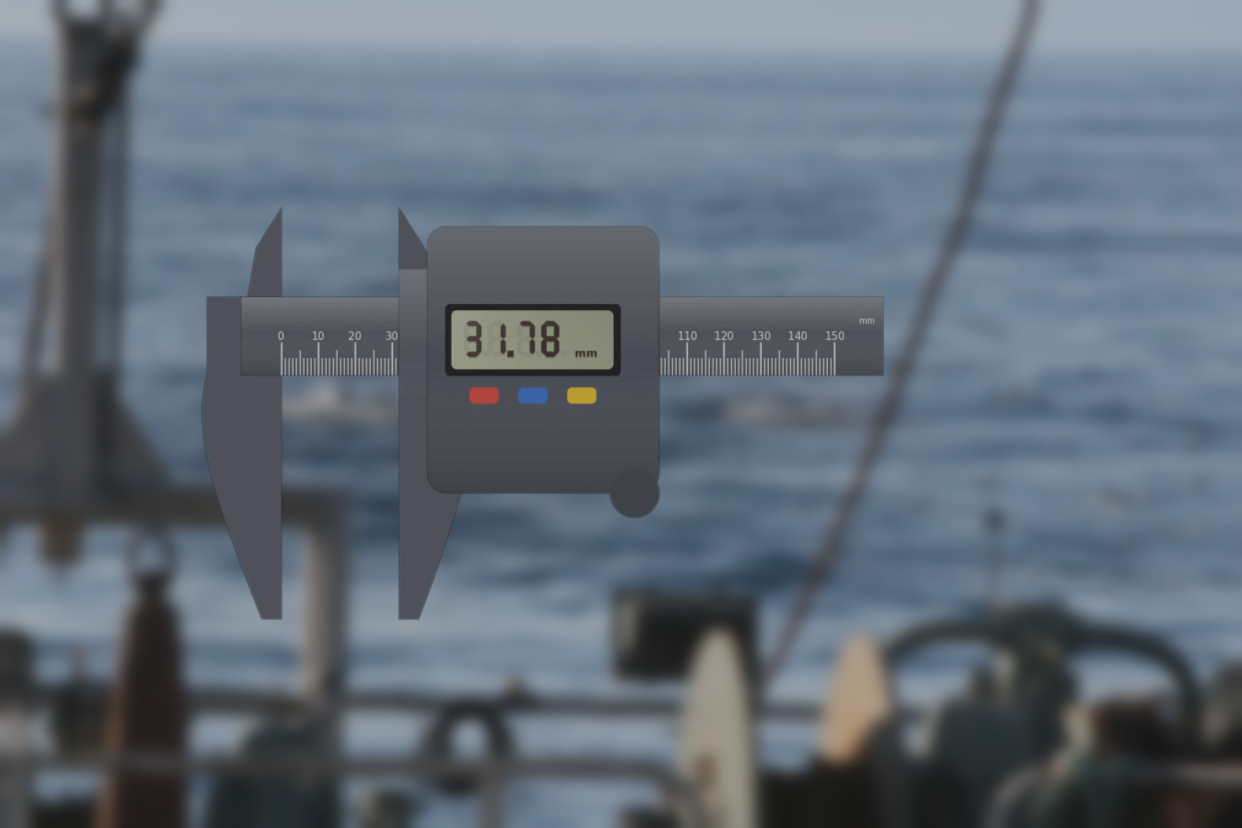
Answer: 31.78 mm
